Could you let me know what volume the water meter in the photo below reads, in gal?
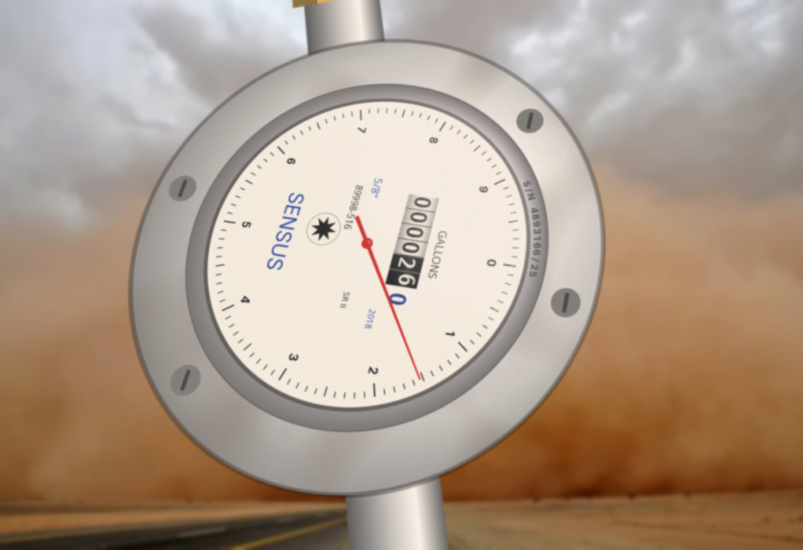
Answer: 261.5 gal
